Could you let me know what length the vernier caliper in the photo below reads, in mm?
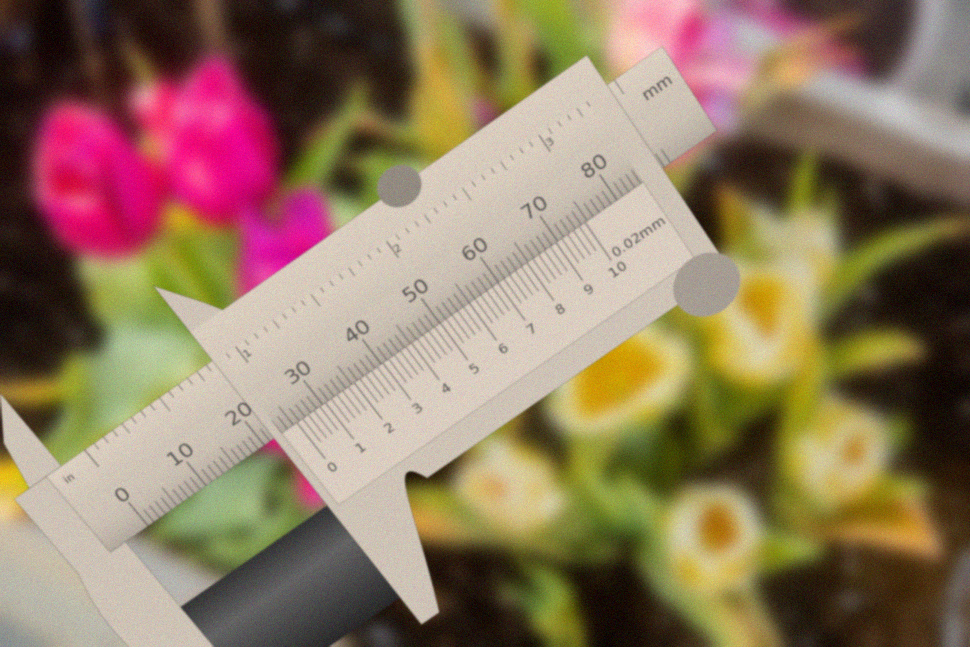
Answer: 25.6 mm
